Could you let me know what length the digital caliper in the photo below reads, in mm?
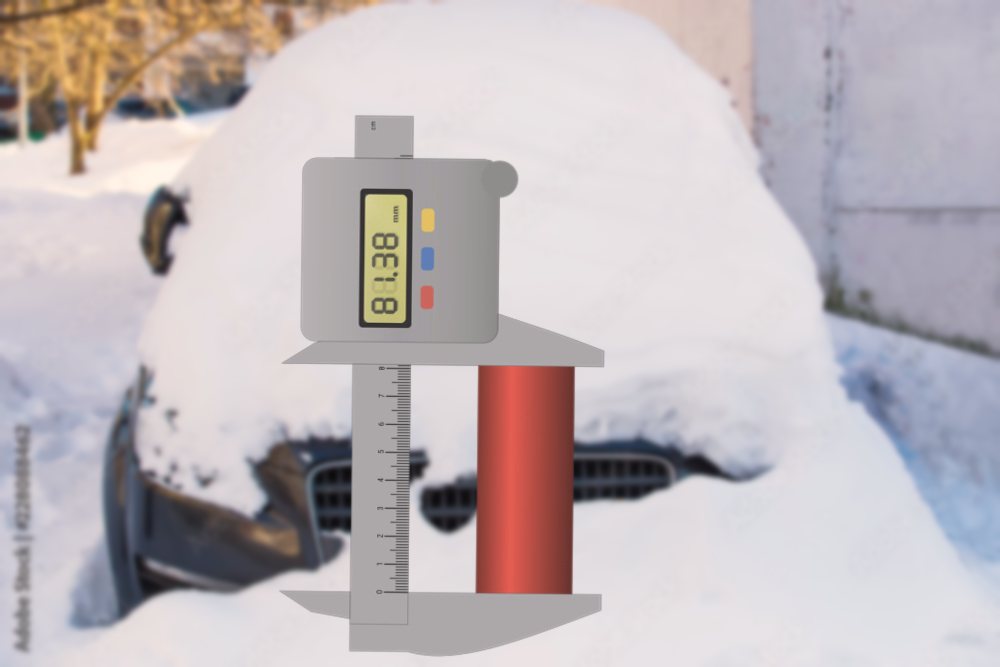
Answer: 81.38 mm
